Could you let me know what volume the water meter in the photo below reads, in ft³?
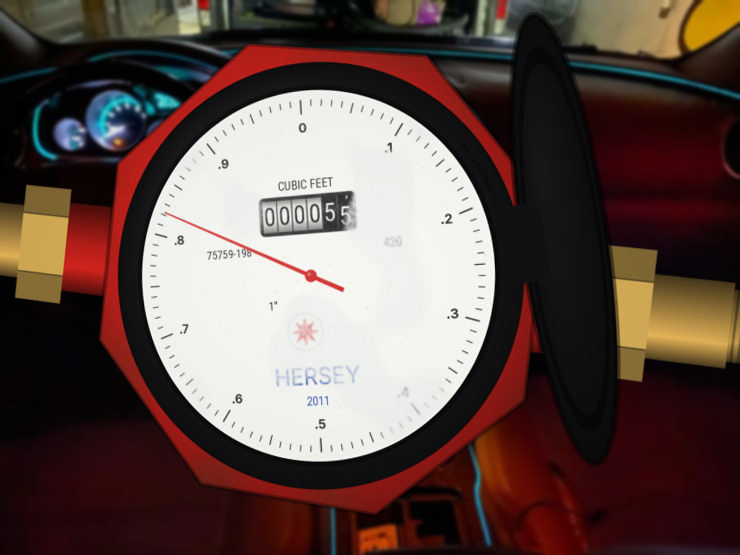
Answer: 54.82 ft³
